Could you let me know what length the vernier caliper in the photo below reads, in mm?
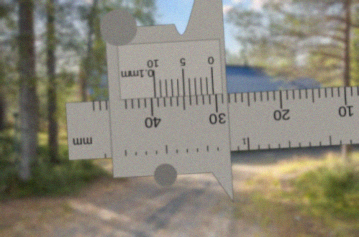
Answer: 30.4 mm
